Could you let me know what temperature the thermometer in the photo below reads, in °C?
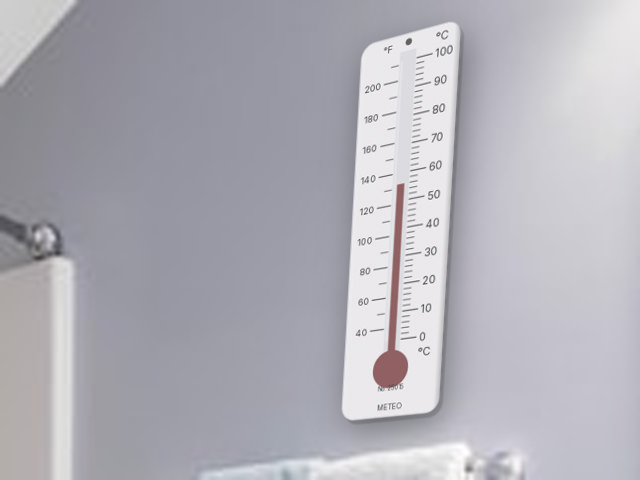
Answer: 56 °C
